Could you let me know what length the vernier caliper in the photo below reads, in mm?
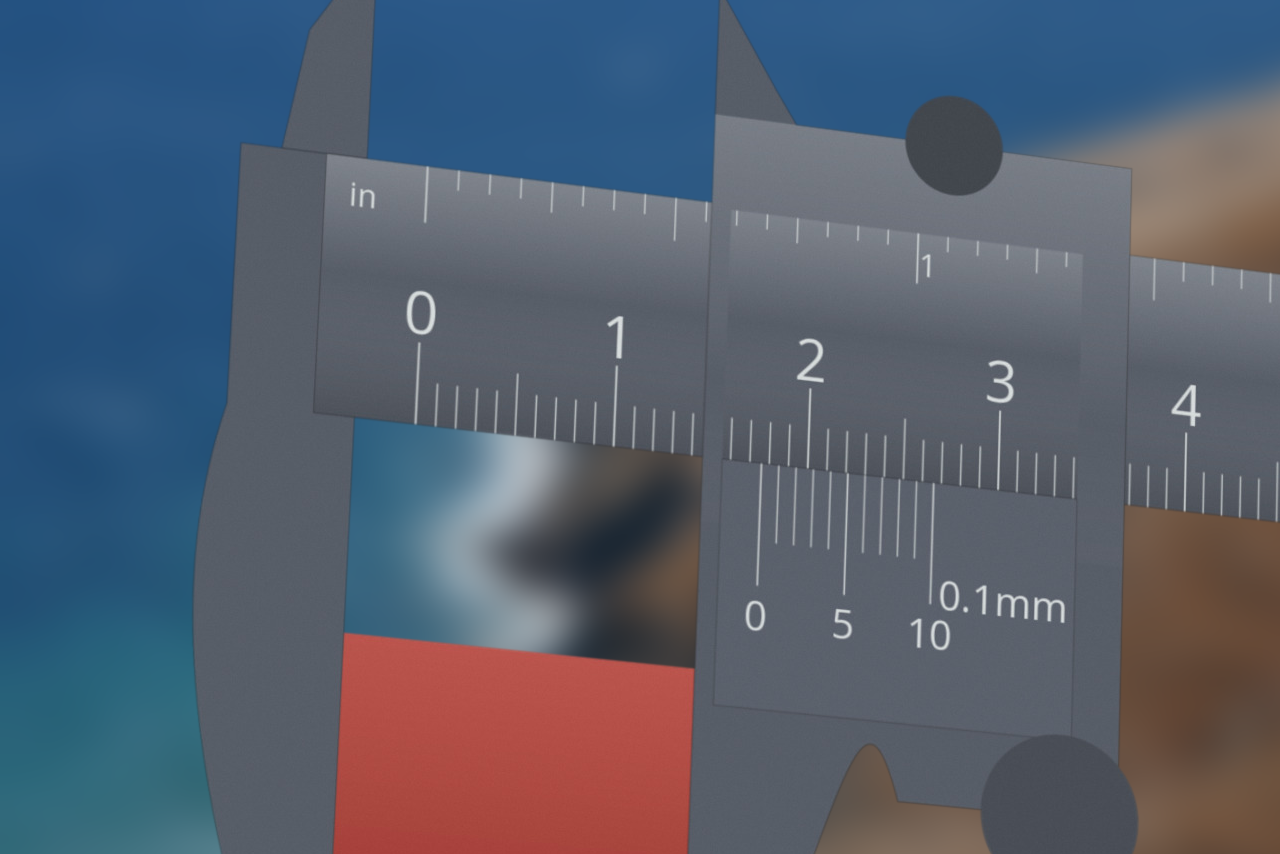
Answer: 17.6 mm
